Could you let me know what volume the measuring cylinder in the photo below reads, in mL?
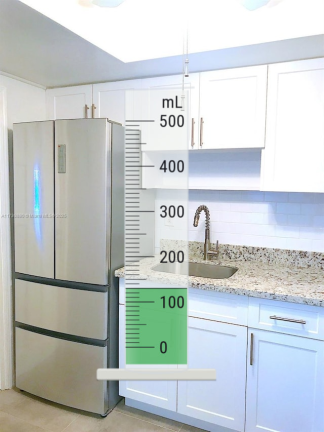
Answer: 130 mL
